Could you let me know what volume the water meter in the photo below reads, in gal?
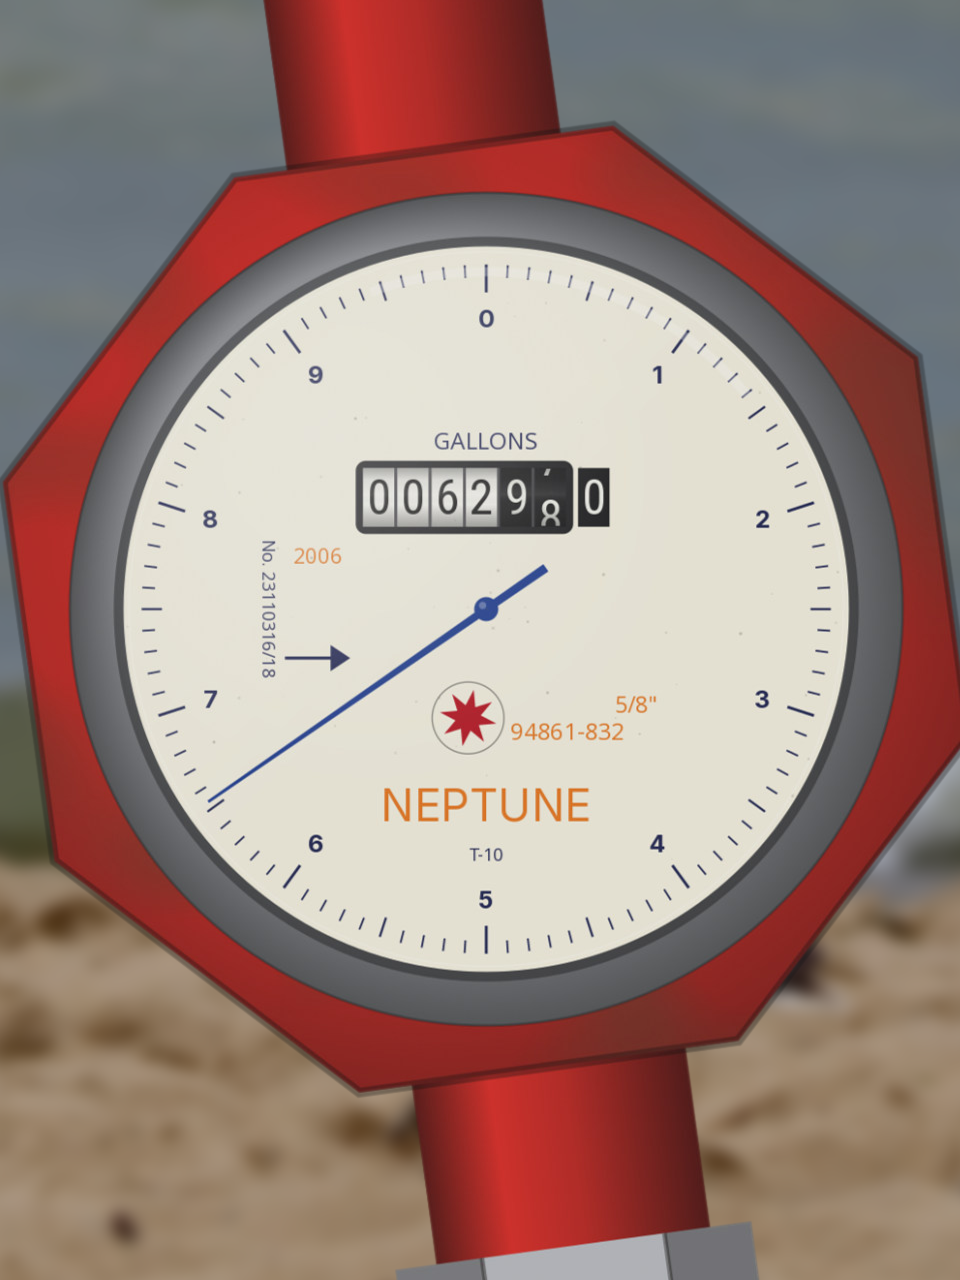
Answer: 62976.5 gal
